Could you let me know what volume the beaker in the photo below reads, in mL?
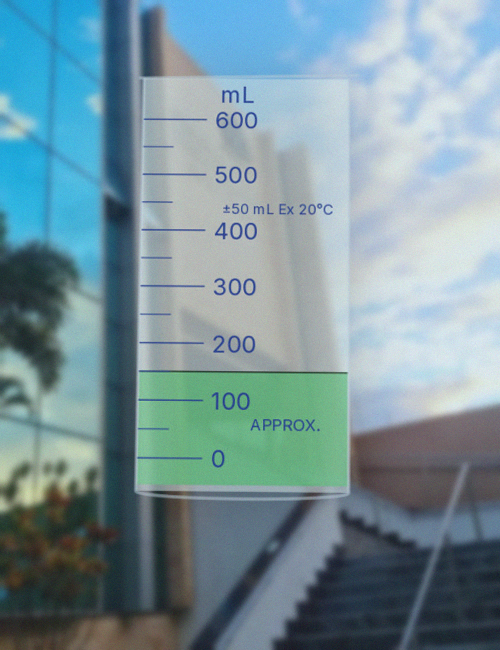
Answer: 150 mL
